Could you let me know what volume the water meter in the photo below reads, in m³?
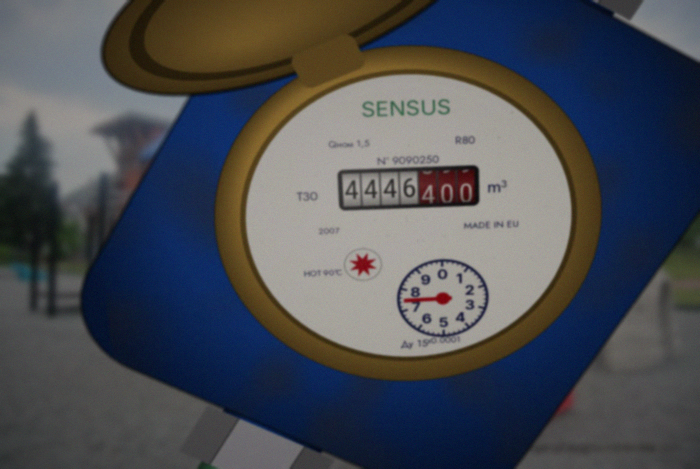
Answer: 4446.3997 m³
